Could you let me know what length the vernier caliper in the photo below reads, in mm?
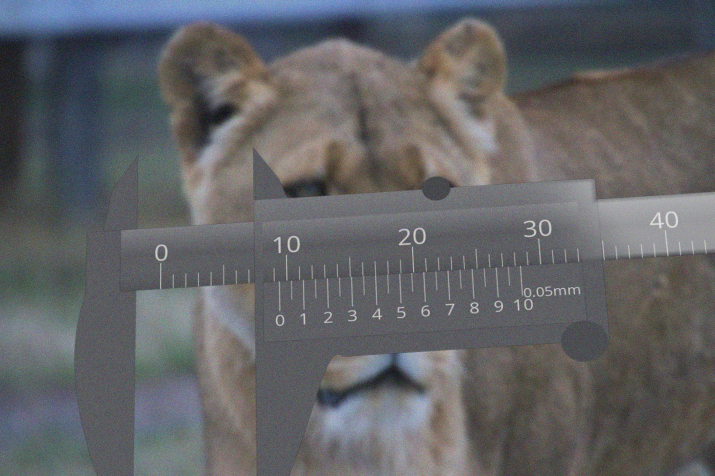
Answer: 9.4 mm
